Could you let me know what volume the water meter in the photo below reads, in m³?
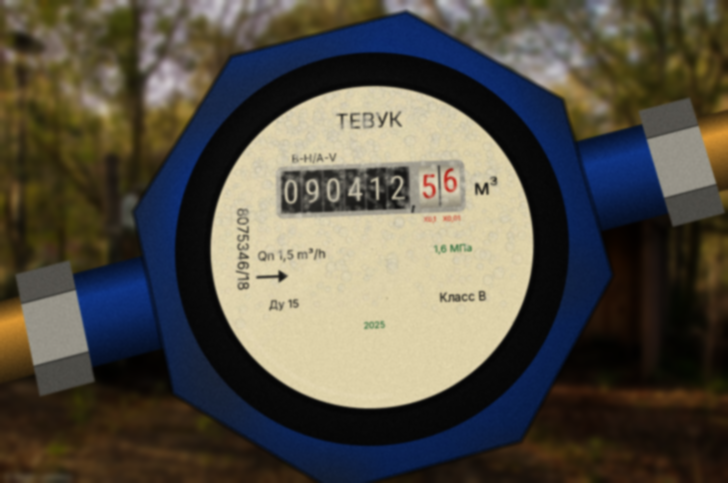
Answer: 90412.56 m³
